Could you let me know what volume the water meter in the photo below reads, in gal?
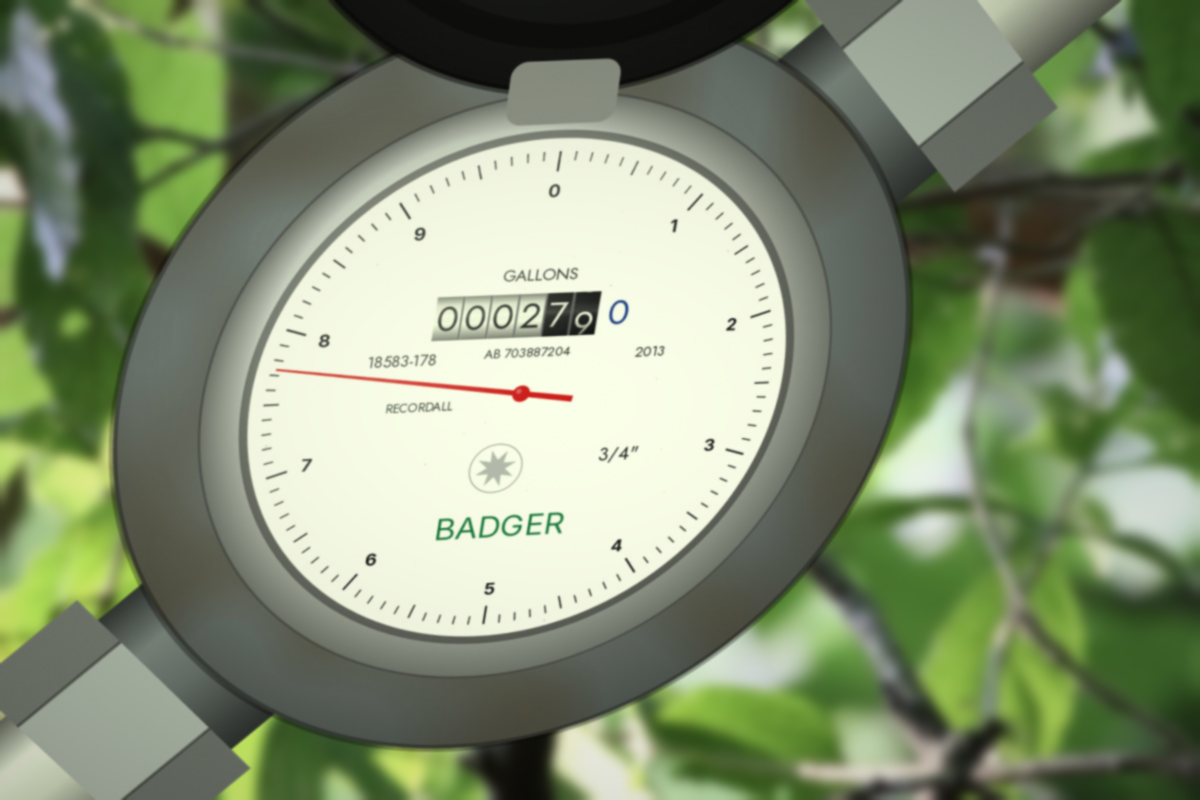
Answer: 2787.7 gal
